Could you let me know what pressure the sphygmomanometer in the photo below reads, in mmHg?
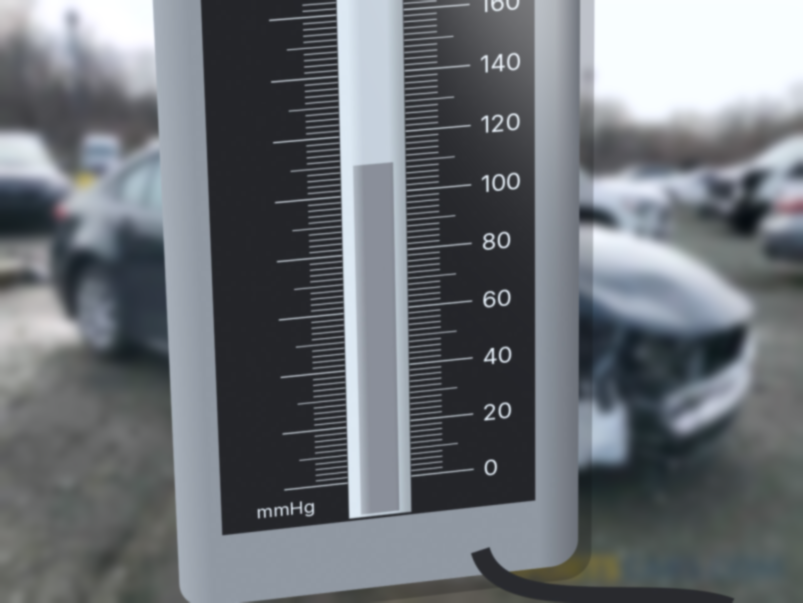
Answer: 110 mmHg
